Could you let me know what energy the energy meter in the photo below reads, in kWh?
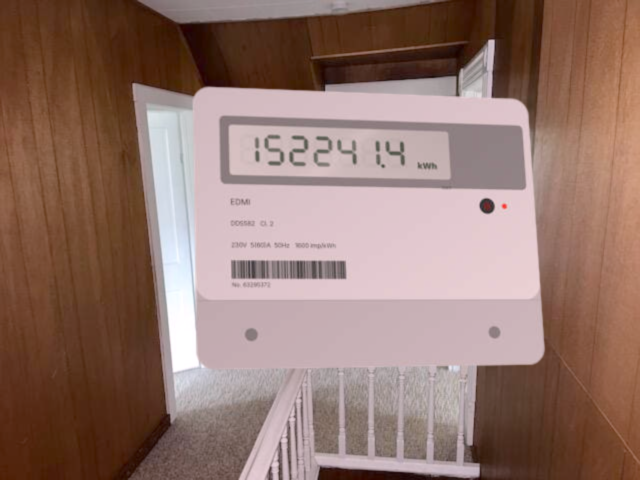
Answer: 152241.4 kWh
